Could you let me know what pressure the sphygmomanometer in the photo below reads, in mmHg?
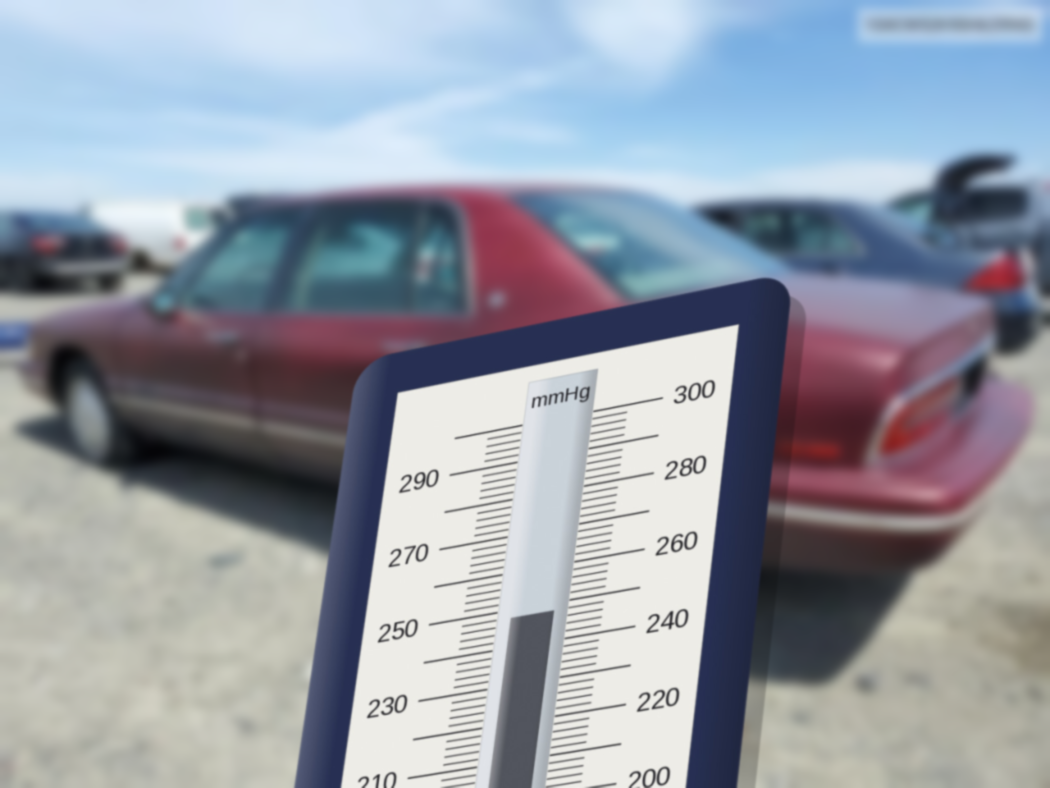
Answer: 248 mmHg
